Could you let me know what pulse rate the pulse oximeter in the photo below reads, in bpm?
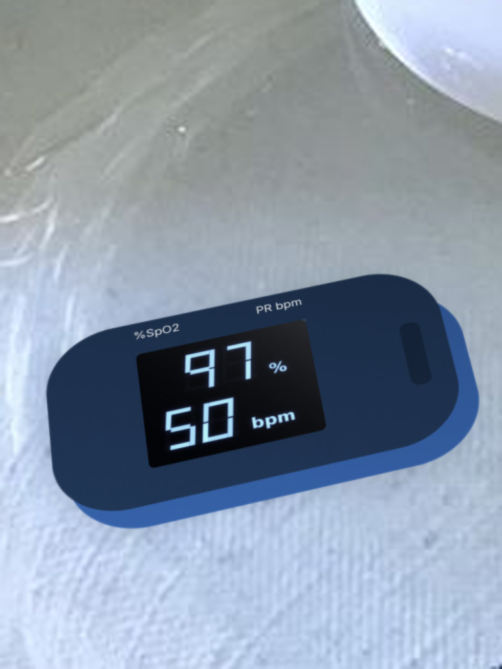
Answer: 50 bpm
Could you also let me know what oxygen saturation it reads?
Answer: 97 %
